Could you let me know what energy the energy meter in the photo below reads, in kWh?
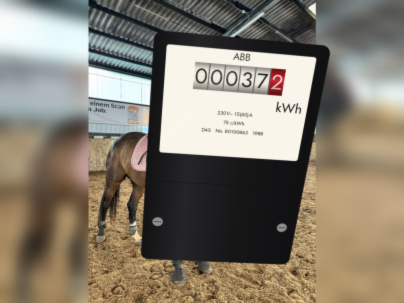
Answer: 37.2 kWh
